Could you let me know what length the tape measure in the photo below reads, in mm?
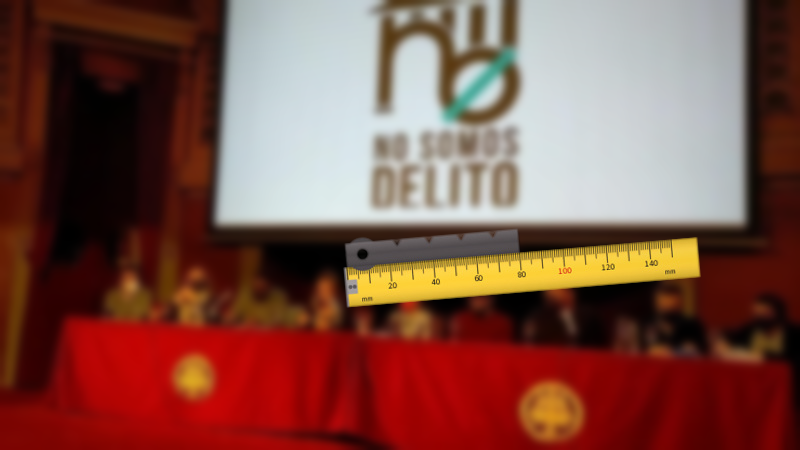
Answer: 80 mm
